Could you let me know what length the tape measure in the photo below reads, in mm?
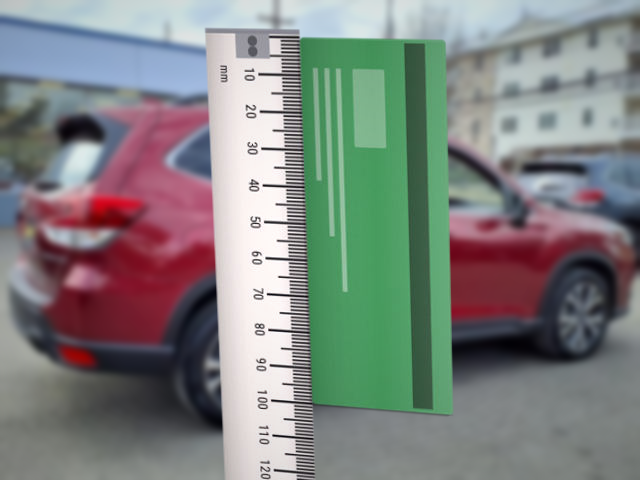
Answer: 100 mm
